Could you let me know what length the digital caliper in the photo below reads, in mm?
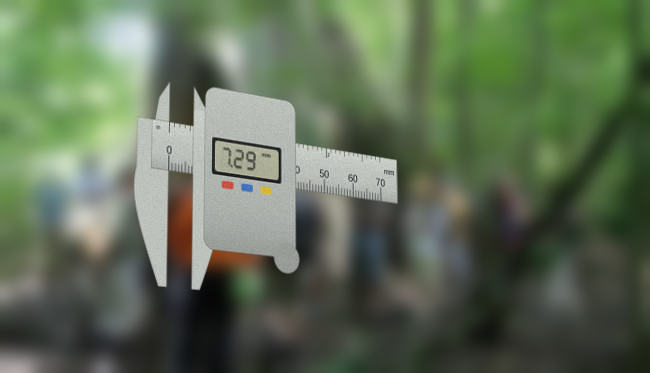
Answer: 7.29 mm
